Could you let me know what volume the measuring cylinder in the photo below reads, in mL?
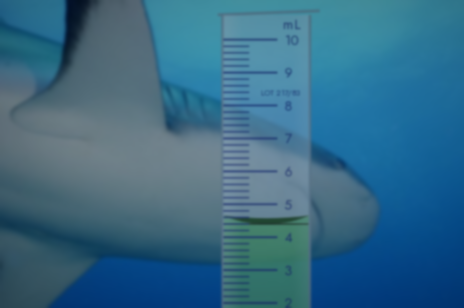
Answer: 4.4 mL
